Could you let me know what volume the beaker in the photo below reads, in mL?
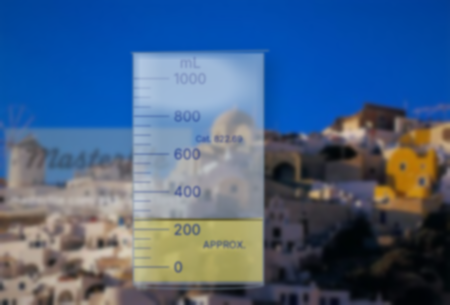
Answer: 250 mL
